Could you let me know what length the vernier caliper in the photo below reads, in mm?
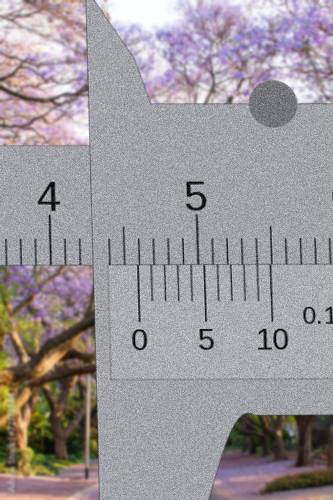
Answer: 45.9 mm
